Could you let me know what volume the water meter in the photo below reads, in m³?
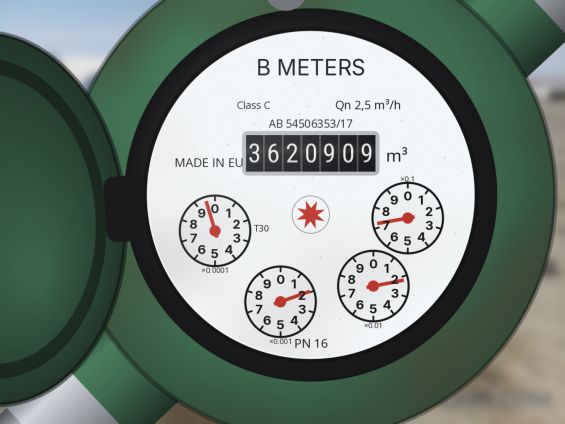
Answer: 3620909.7219 m³
